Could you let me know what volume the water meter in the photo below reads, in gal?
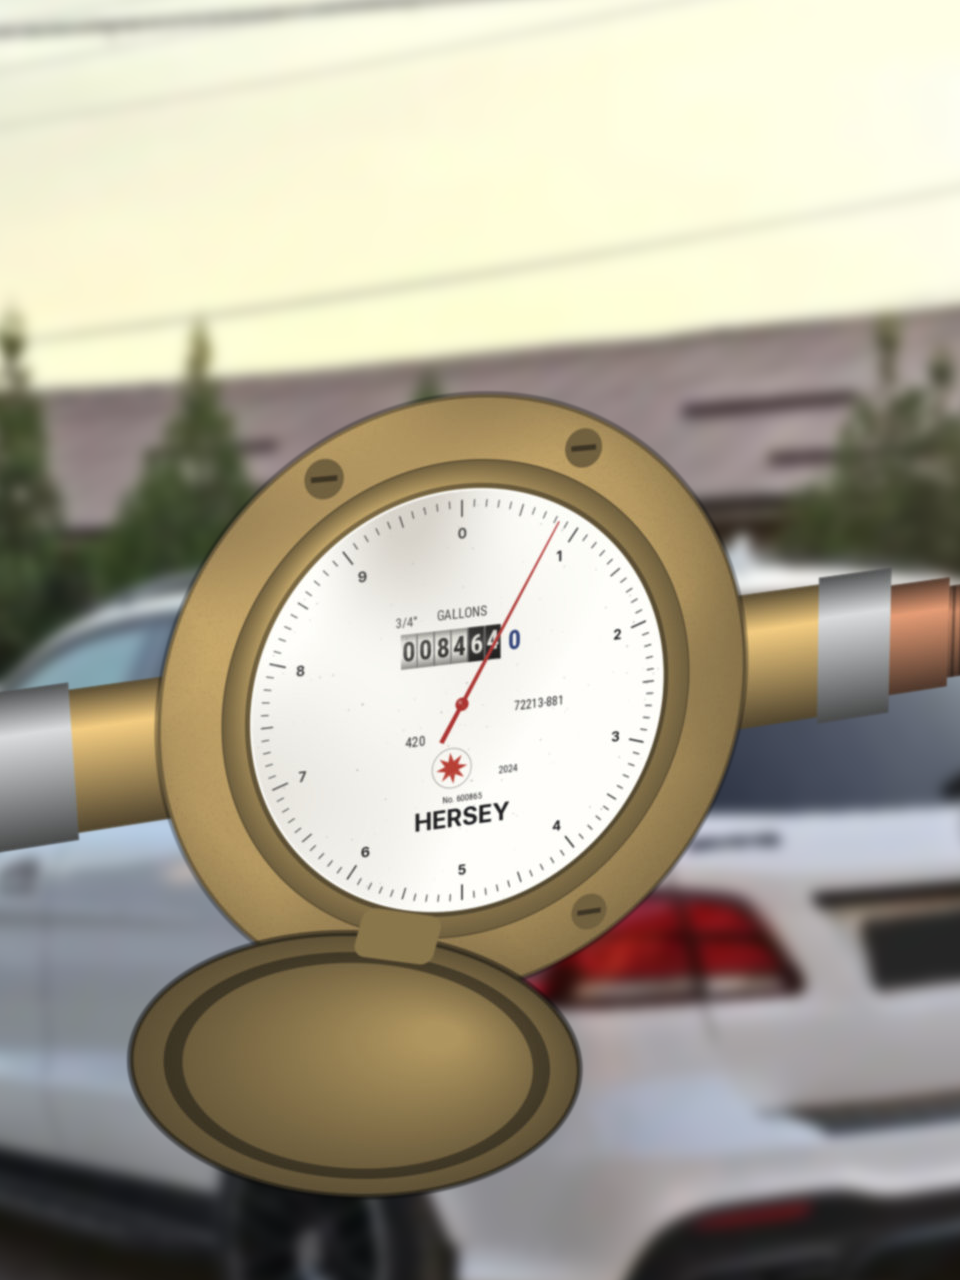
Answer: 84640.8 gal
